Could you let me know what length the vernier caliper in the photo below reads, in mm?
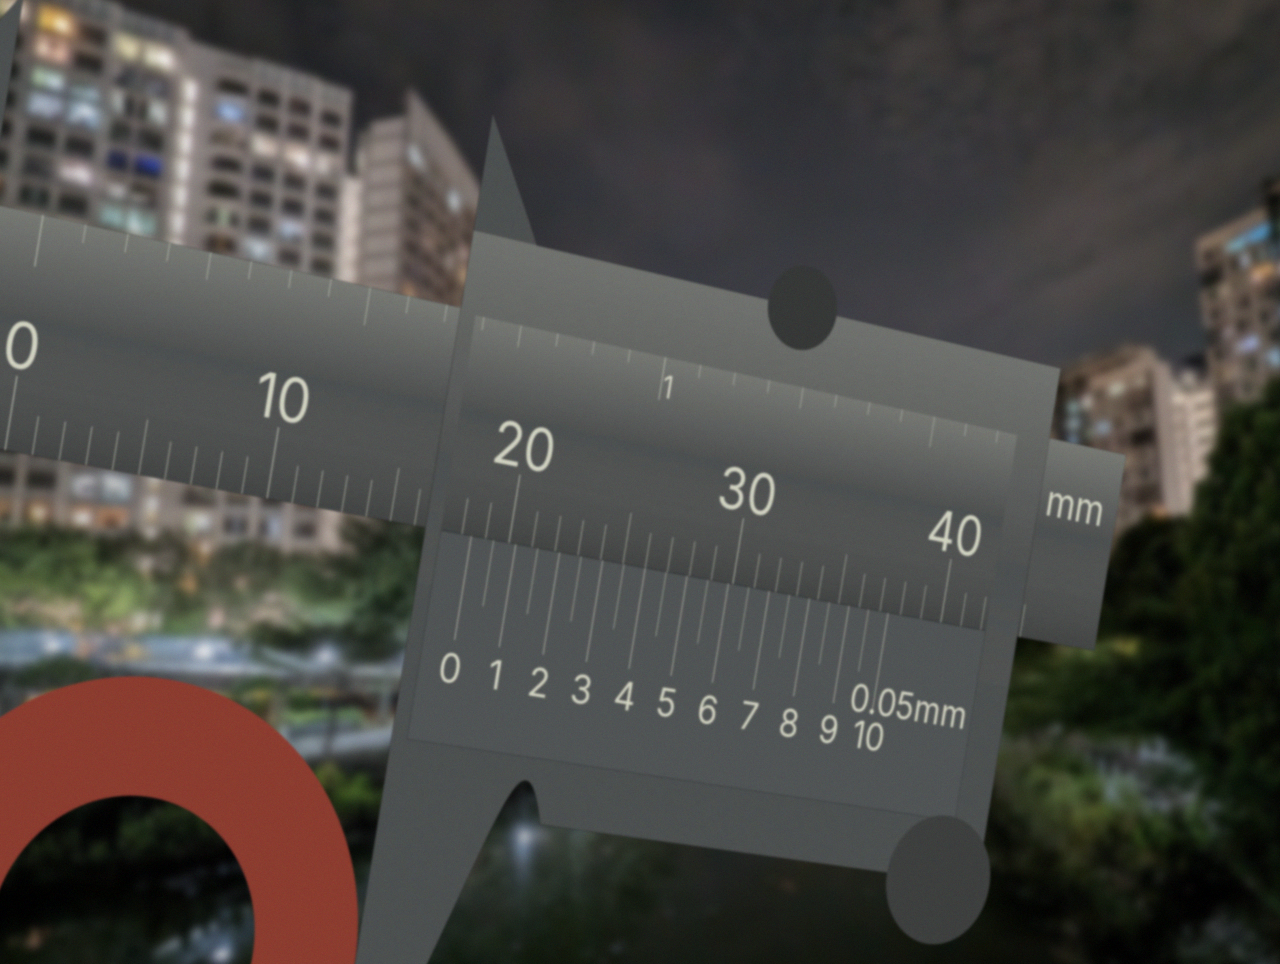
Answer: 18.4 mm
